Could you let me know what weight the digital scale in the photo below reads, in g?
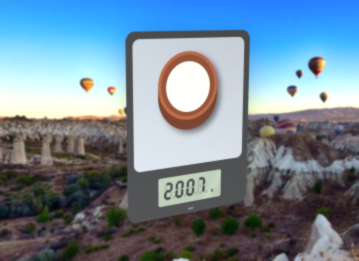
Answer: 2007 g
